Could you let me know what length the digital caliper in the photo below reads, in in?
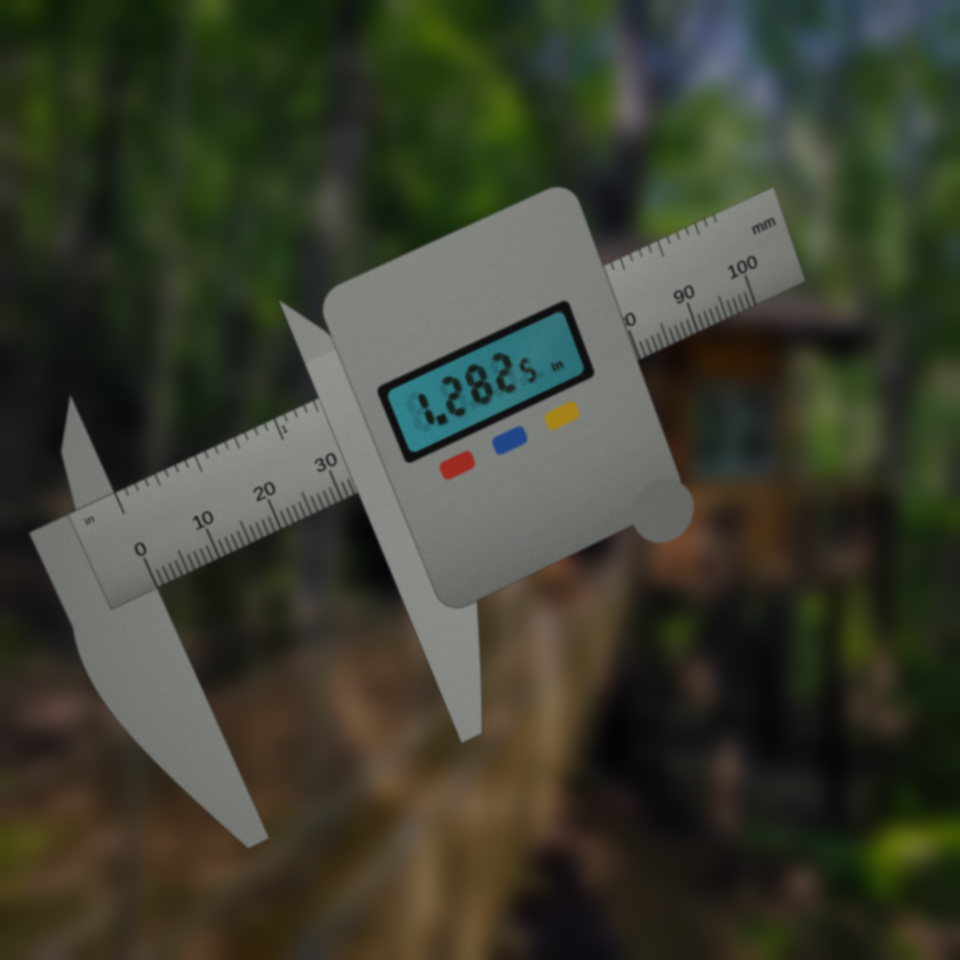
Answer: 1.2825 in
